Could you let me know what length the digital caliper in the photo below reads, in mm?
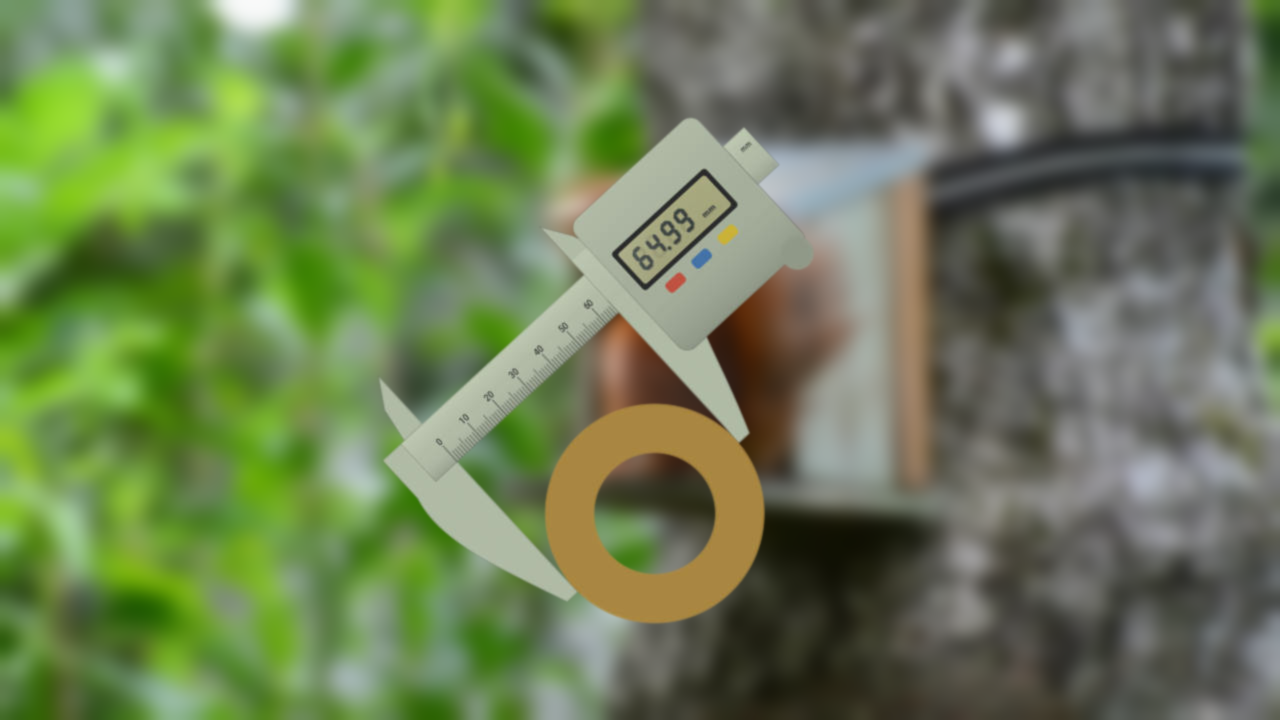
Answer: 64.99 mm
